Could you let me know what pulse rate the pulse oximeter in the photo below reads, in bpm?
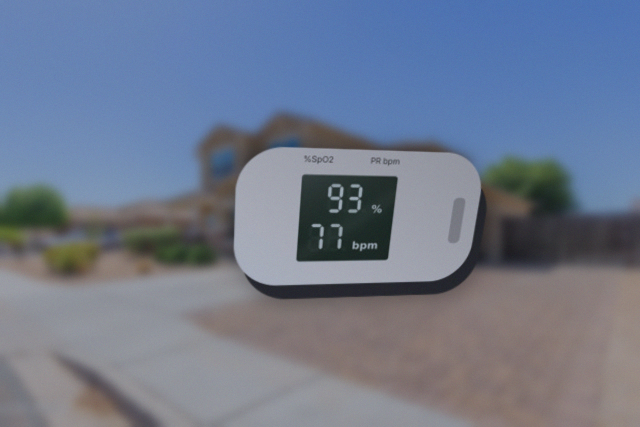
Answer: 77 bpm
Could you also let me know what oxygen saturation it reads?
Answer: 93 %
